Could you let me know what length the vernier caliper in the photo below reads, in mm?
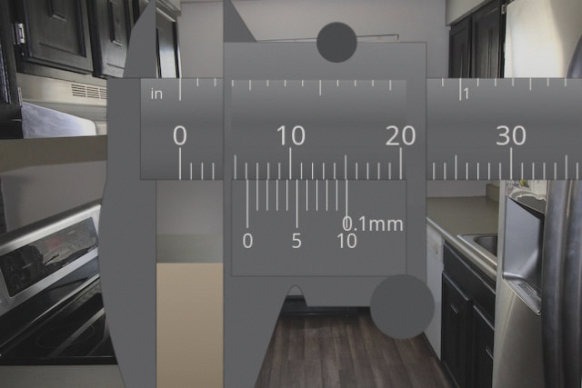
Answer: 6.1 mm
